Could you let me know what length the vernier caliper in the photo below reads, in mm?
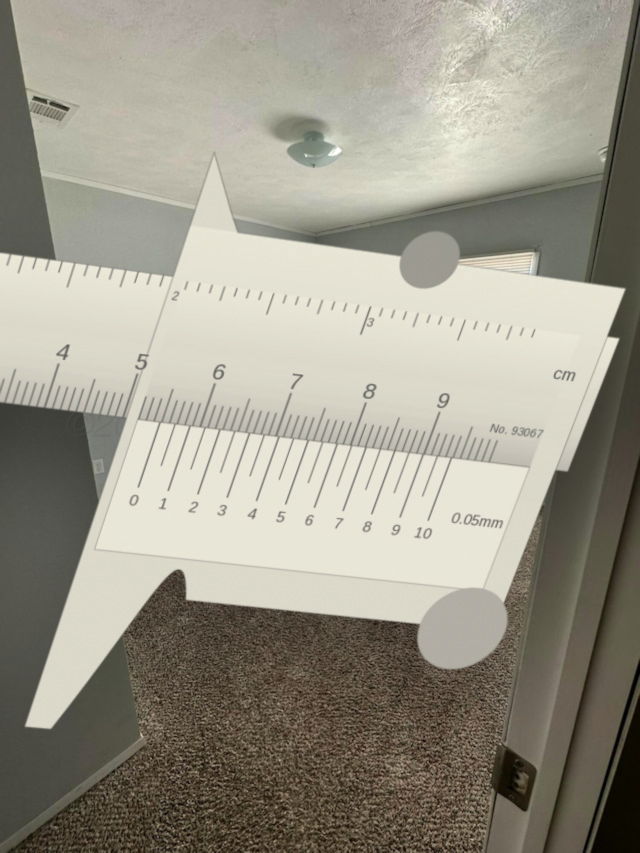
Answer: 54.8 mm
